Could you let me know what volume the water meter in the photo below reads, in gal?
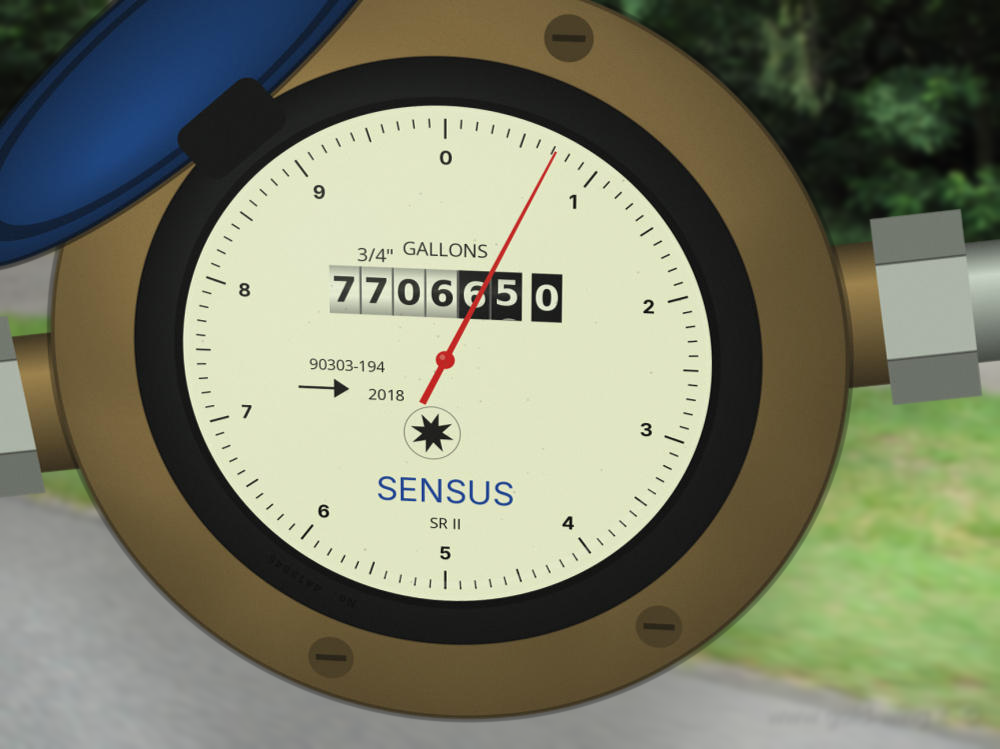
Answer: 7706650.7 gal
